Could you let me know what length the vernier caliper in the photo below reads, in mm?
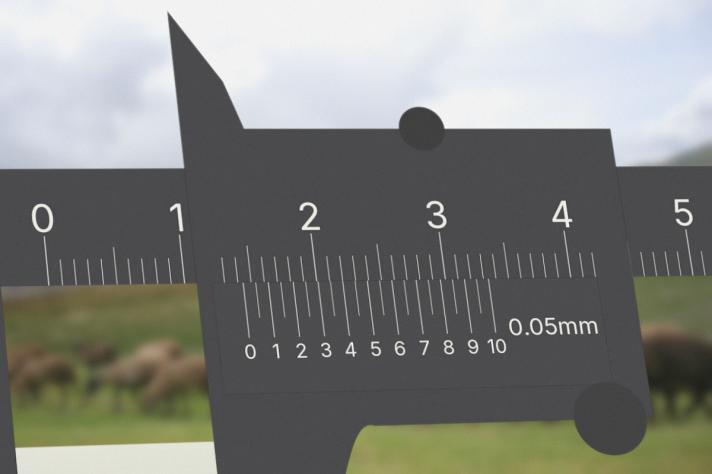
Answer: 14.4 mm
